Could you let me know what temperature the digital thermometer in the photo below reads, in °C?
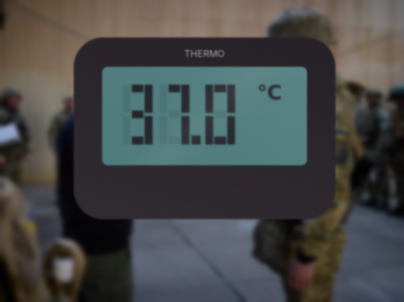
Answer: 37.0 °C
